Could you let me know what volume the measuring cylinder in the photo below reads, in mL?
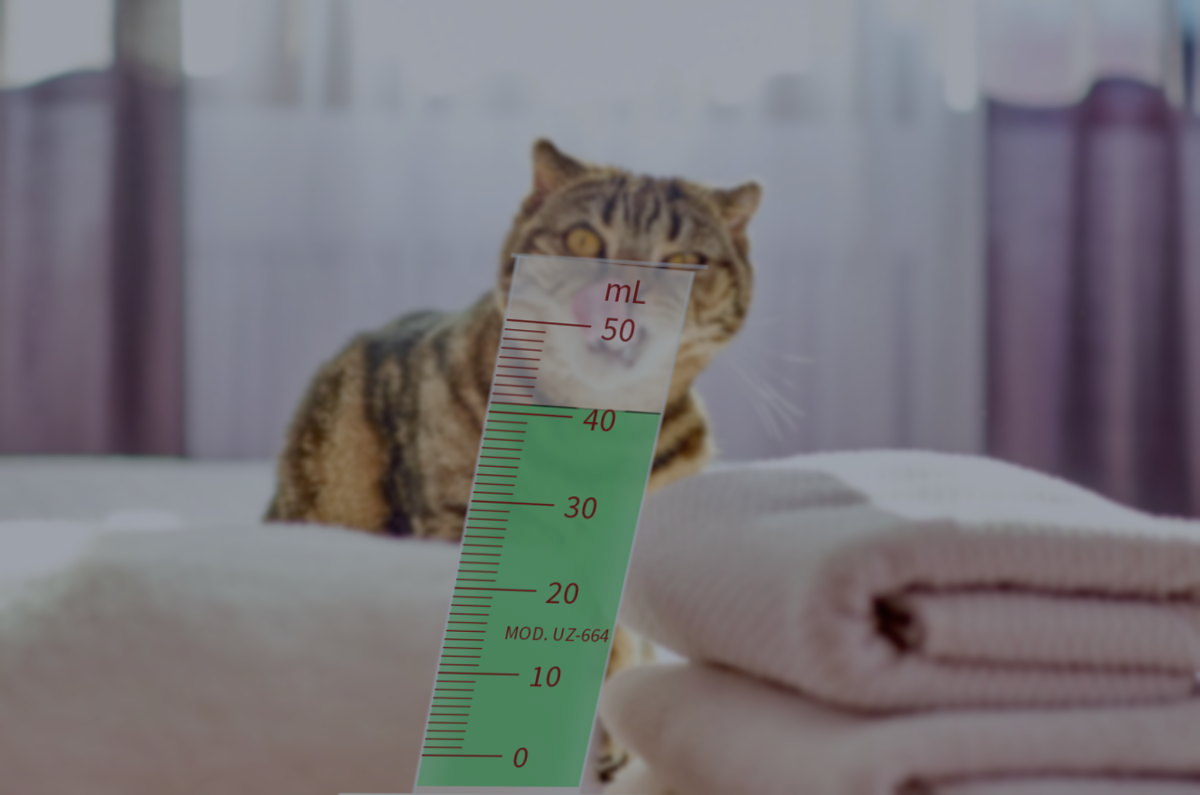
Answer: 41 mL
